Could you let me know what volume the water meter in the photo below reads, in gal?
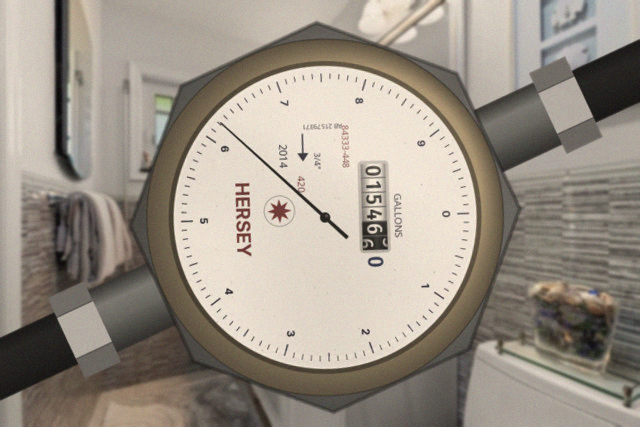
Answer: 154656.2 gal
